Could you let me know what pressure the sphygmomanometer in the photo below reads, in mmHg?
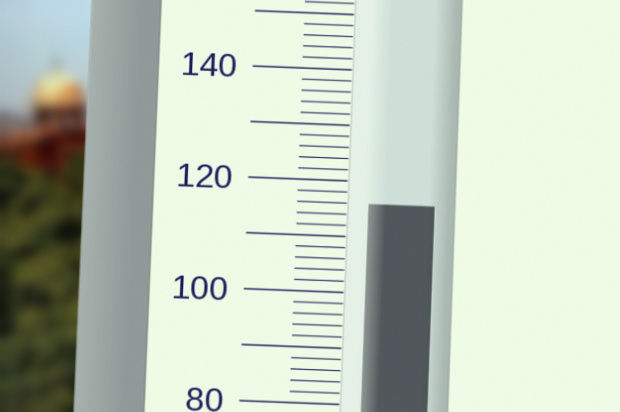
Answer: 116 mmHg
